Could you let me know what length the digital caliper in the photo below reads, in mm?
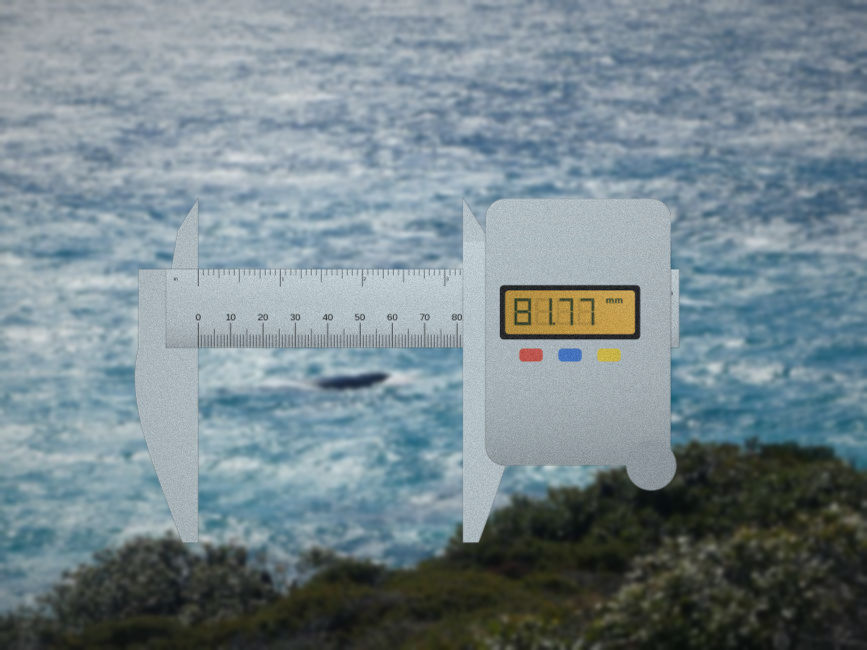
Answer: 81.77 mm
